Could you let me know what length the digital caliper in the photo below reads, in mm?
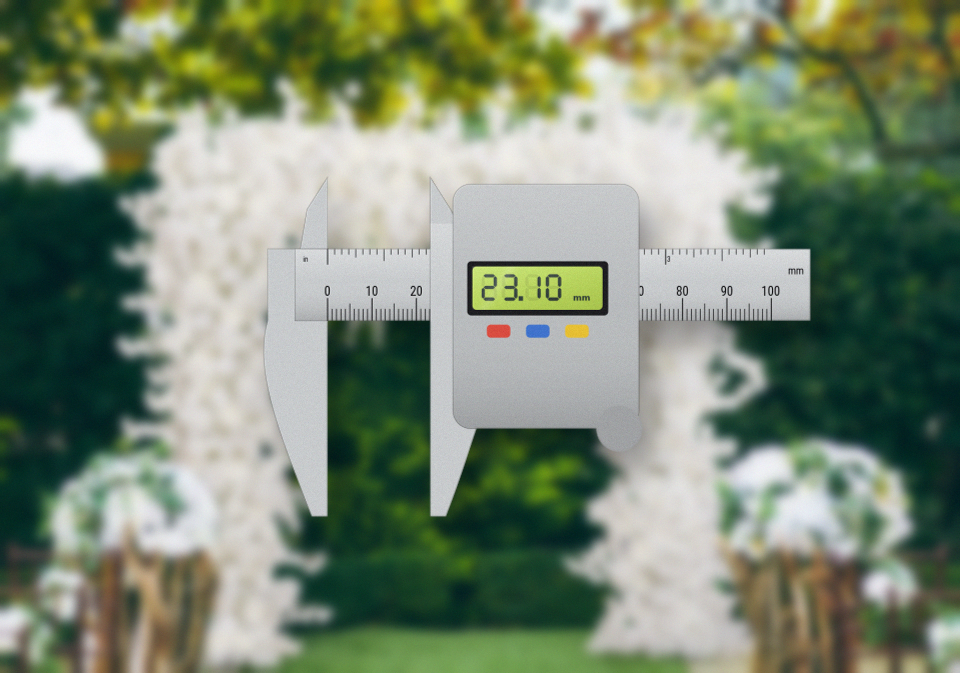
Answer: 23.10 mm
